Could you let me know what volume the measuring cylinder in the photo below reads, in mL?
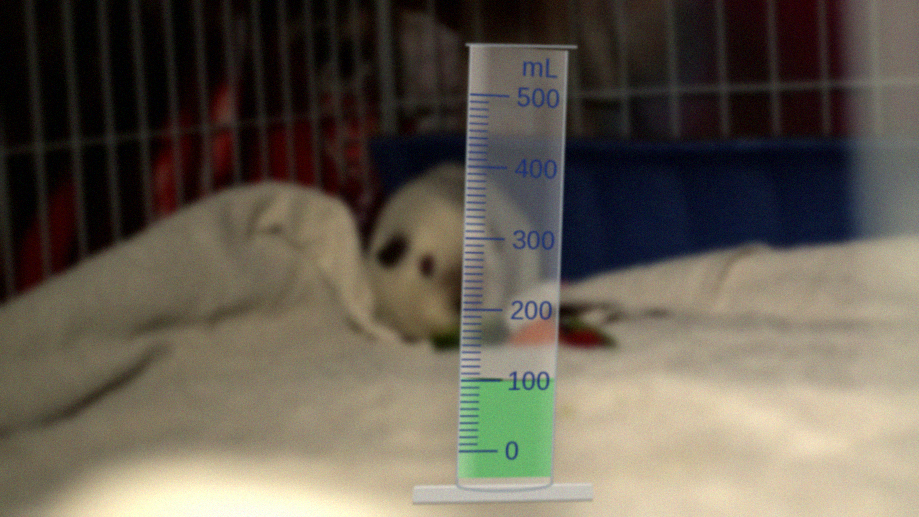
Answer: 100 mL
